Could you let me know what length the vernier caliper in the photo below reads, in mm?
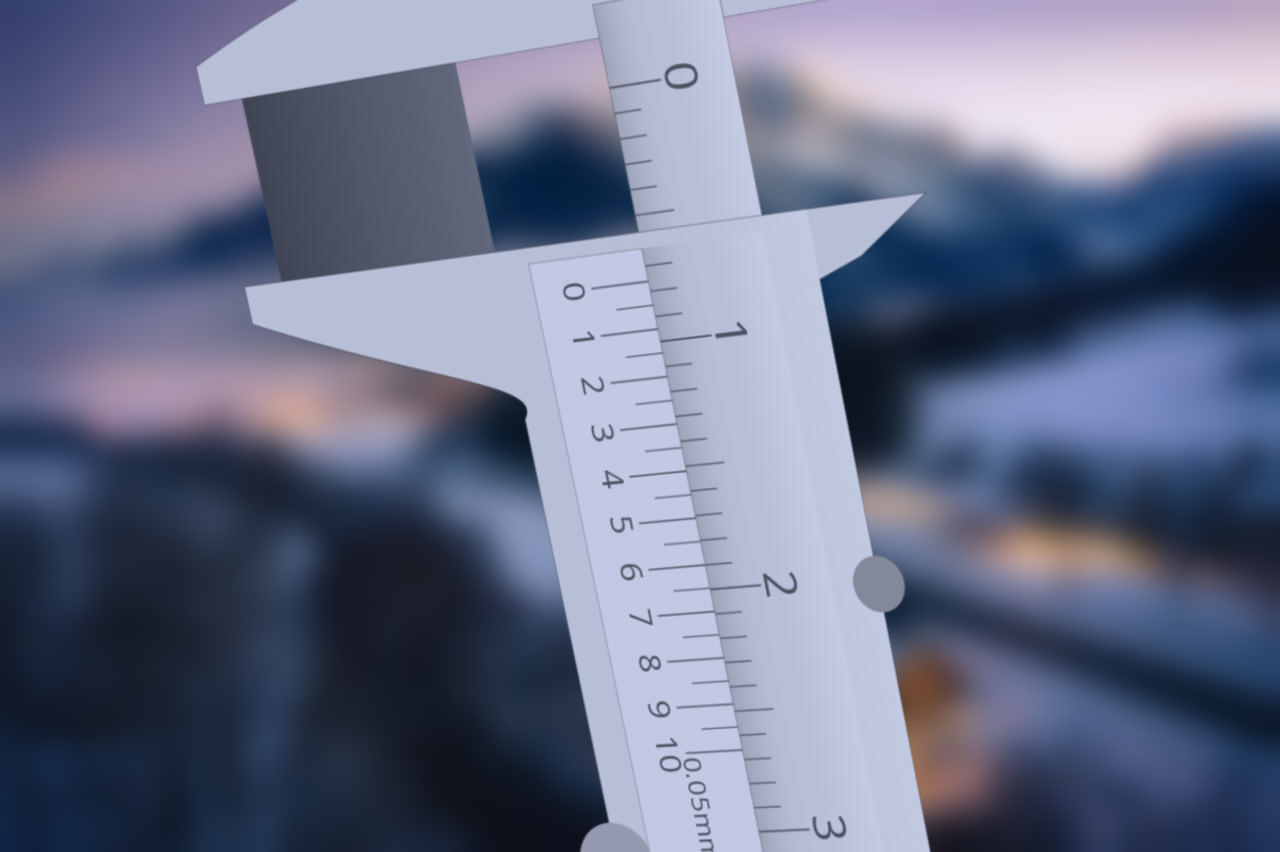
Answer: 7.6 mm
